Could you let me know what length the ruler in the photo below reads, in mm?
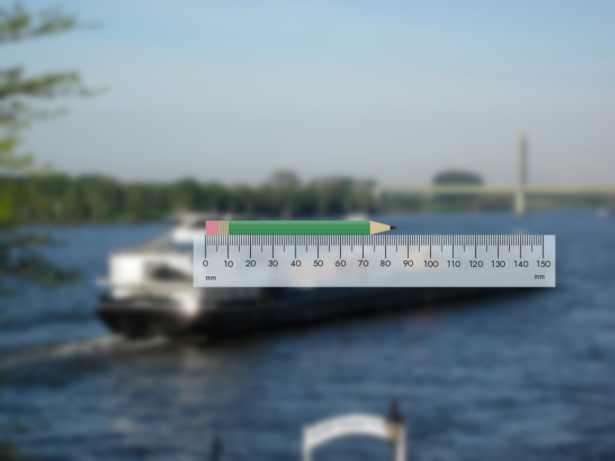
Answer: 85 mm
